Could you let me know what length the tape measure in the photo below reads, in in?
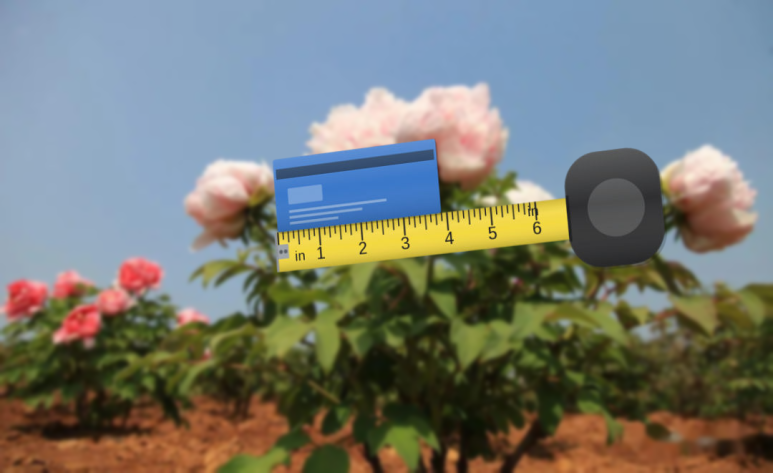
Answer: 3.875 in
